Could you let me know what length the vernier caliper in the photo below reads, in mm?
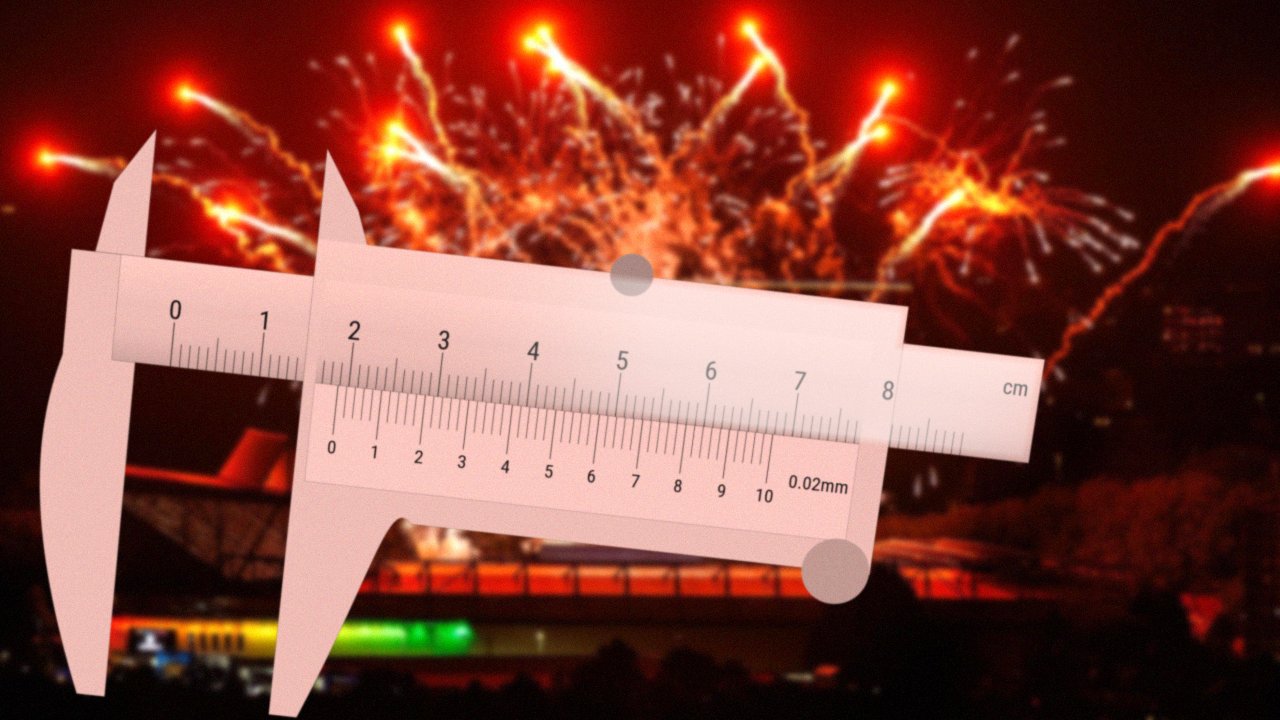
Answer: 18.8 mm
